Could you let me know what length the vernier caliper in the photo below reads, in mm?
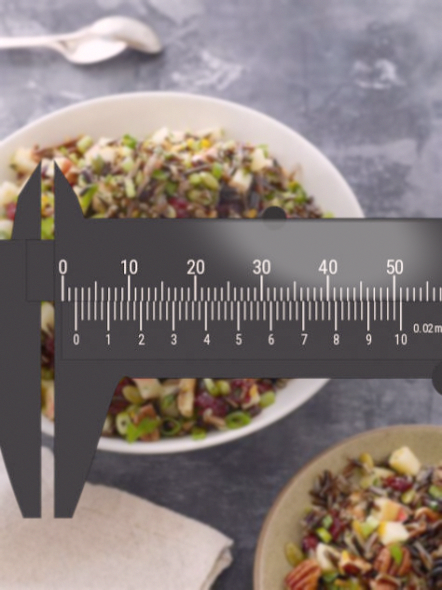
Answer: 2.0 mm
